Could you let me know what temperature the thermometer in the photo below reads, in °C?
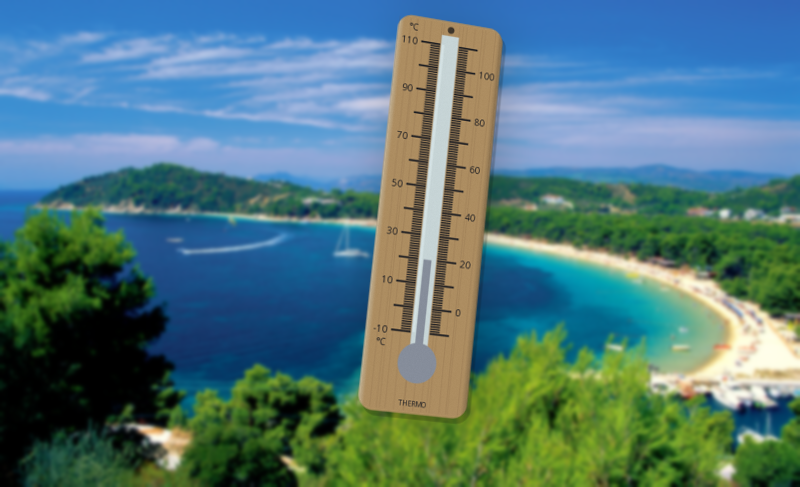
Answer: 20 °C
